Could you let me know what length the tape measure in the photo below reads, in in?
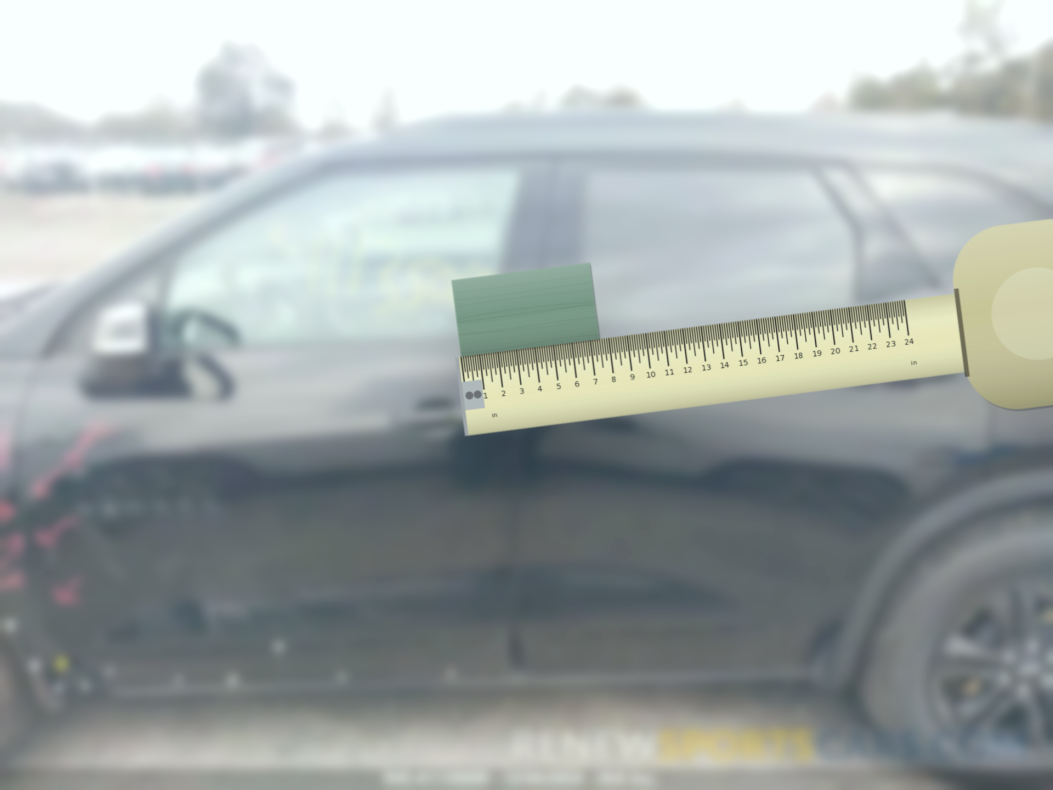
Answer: 7.5 in
